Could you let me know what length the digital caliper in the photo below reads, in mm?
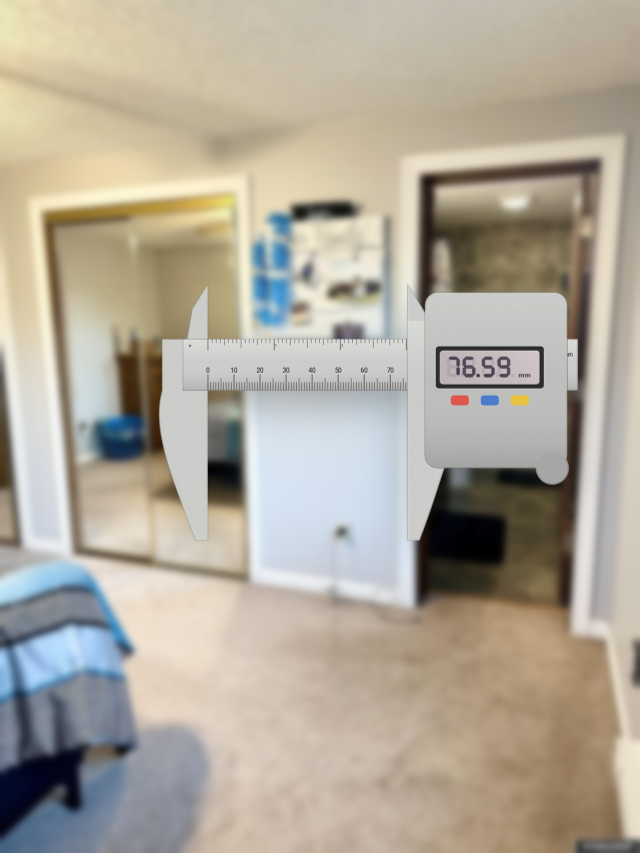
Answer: 76.59 mm
